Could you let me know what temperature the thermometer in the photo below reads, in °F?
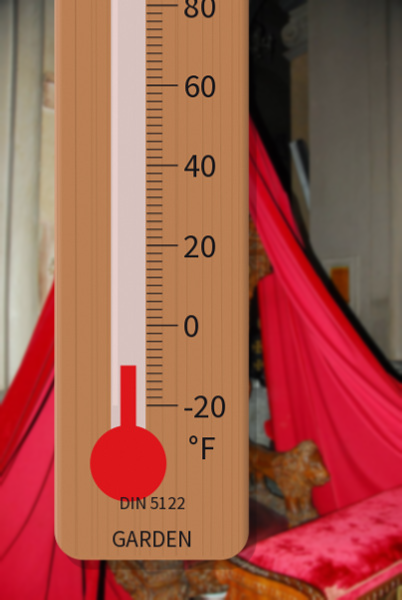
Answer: -10 °F
